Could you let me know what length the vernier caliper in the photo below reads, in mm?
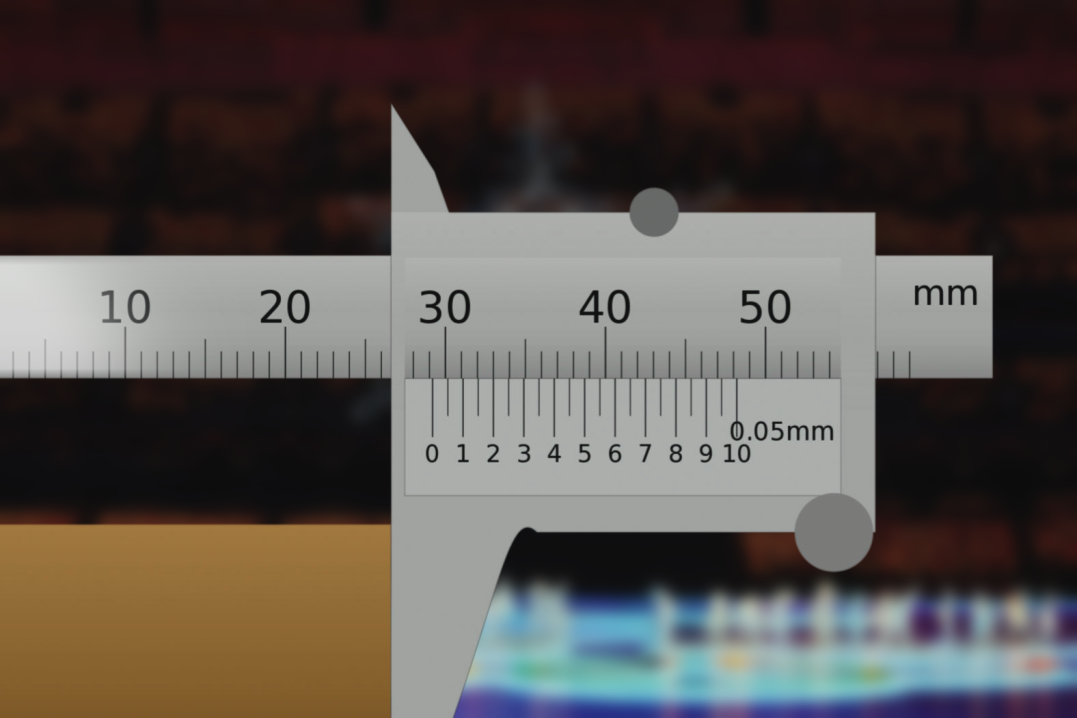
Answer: 29.2 mm
